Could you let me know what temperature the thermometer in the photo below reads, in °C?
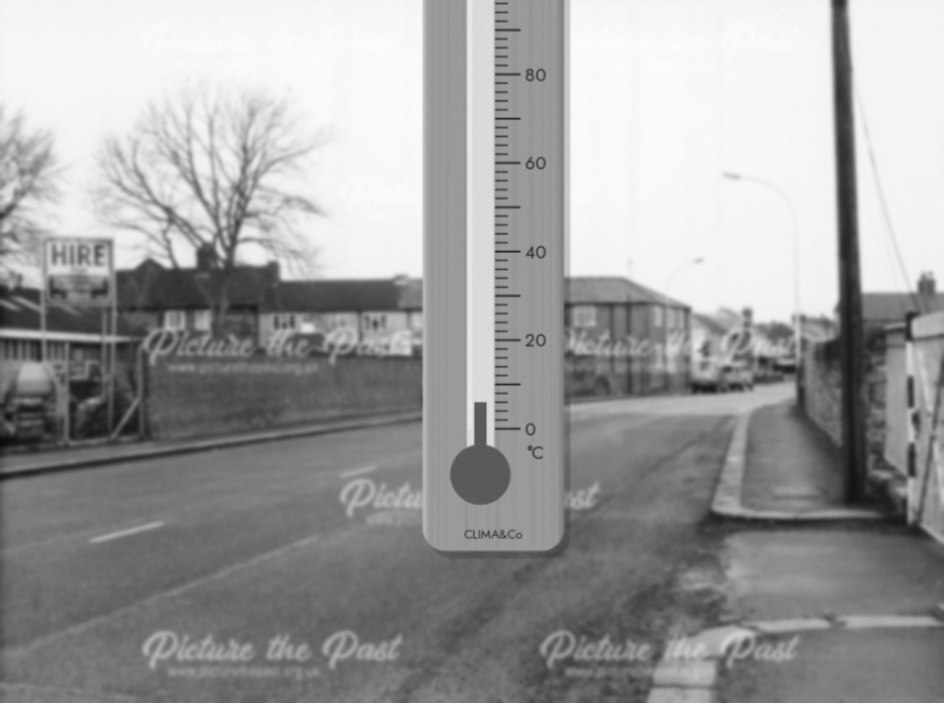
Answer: 6 °C
